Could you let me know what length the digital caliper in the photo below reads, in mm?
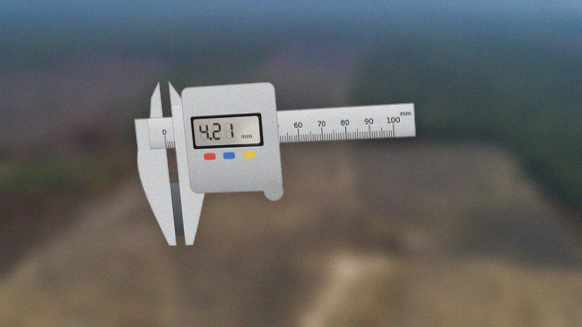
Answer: 4.21 mm
